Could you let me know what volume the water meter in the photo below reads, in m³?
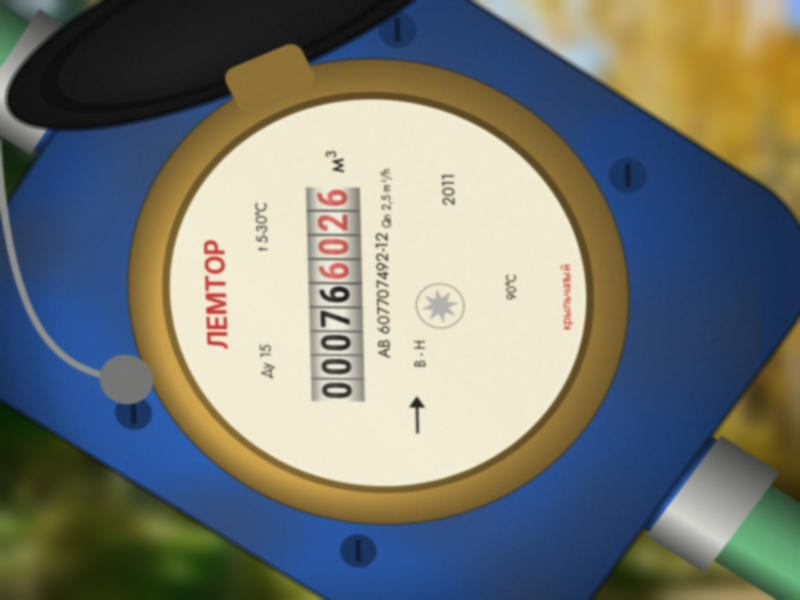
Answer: 76.6026 m³
